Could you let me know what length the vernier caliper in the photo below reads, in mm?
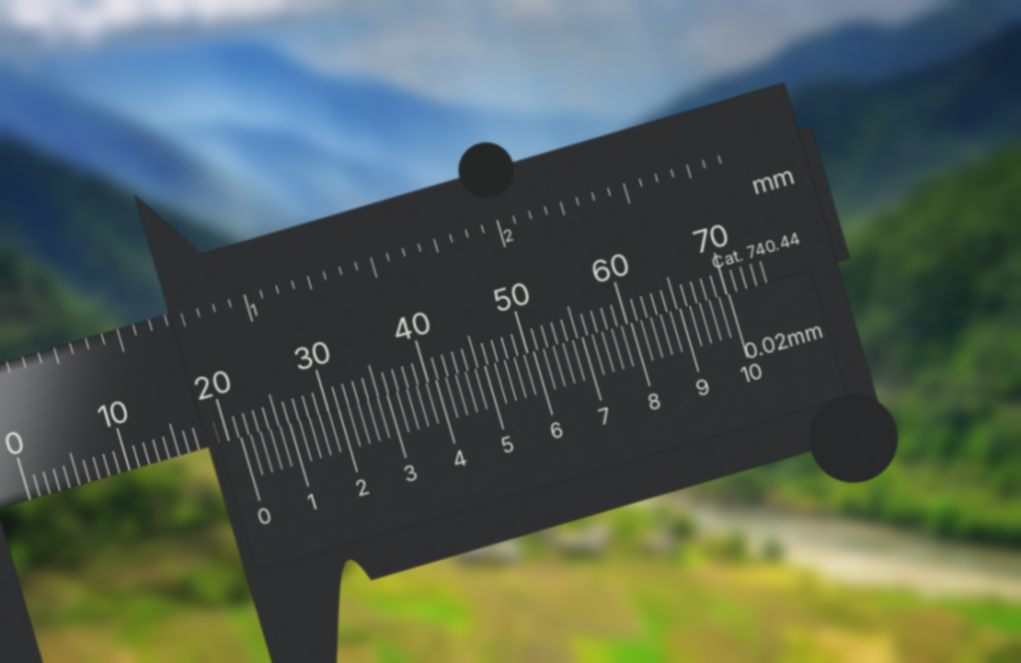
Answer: 21.2 mm
